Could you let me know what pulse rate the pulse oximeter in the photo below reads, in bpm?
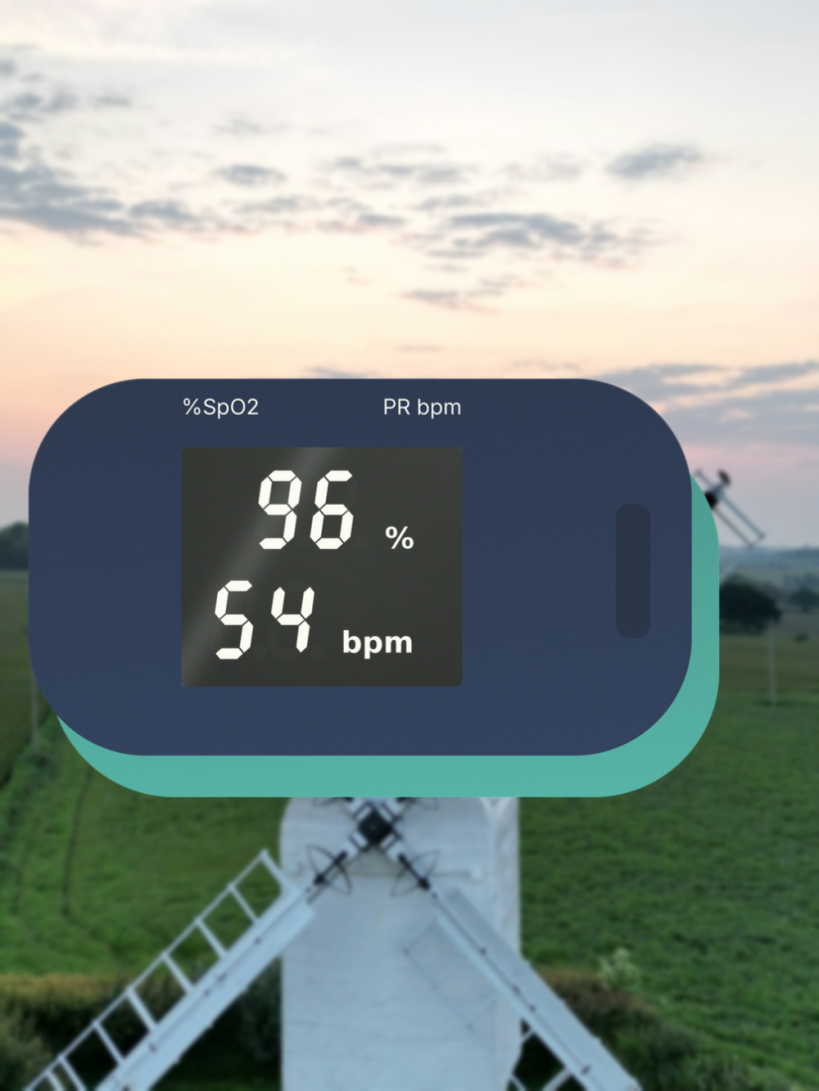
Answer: 54 bpm
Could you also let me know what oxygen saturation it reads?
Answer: 96 %
